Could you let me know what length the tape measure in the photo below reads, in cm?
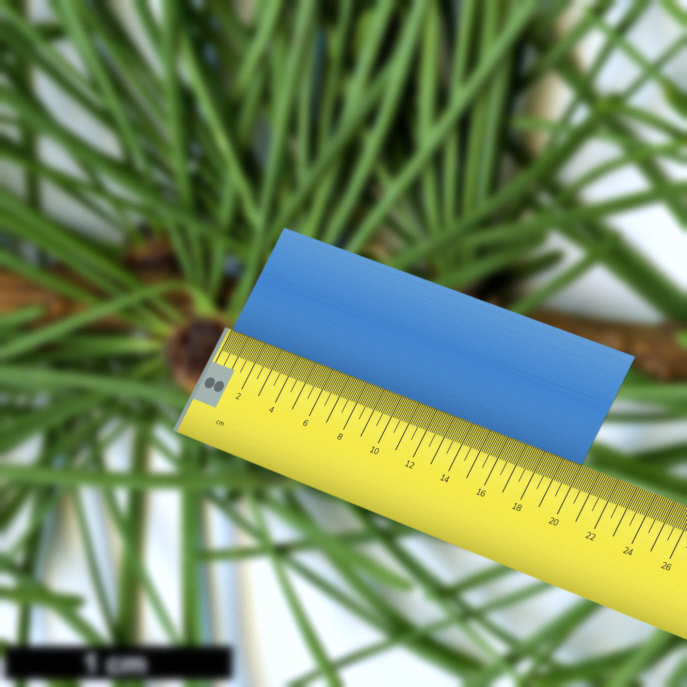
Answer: 20 cm
